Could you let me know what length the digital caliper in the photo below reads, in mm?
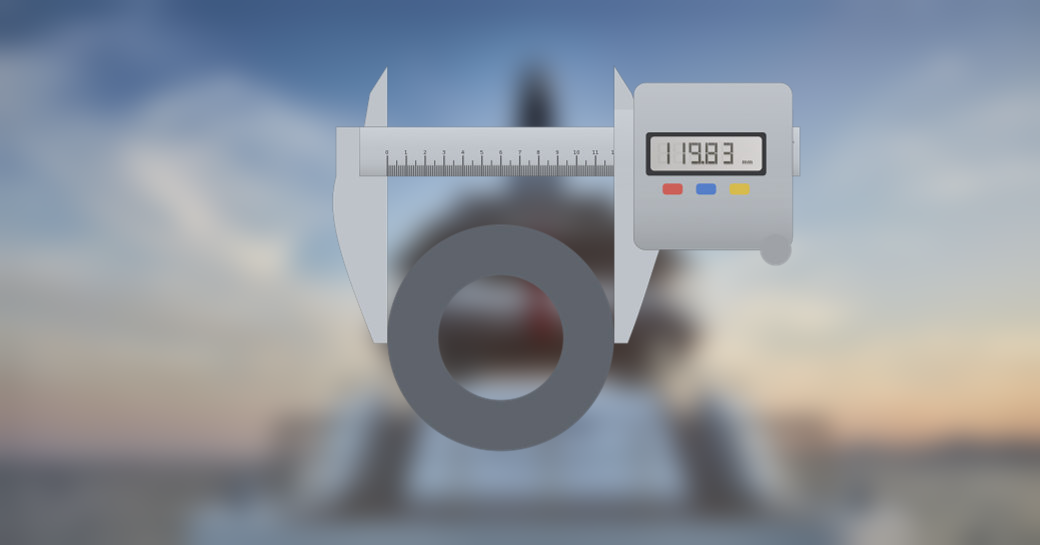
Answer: 119.83 mm
